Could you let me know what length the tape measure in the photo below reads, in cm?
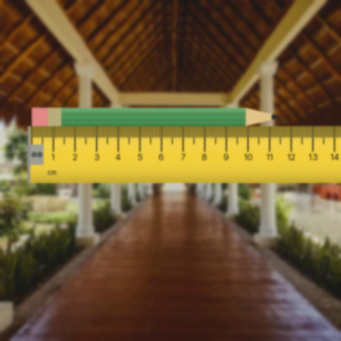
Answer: 11.5 cm
